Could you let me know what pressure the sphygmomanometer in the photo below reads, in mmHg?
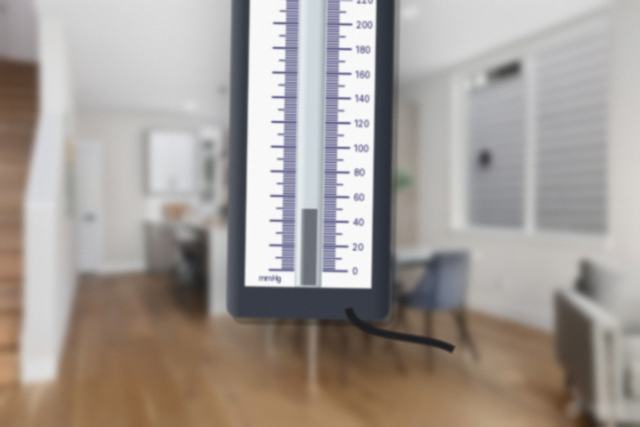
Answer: 50 mmHg
